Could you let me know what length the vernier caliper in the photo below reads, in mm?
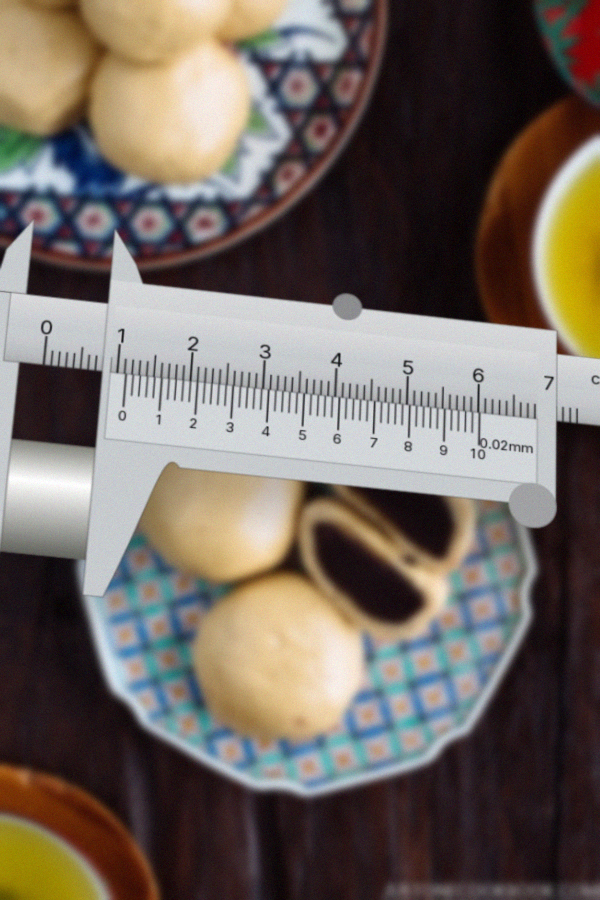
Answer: 11.2 mm
